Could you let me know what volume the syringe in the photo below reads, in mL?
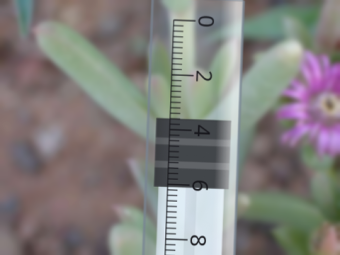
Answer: 3.6 mL
